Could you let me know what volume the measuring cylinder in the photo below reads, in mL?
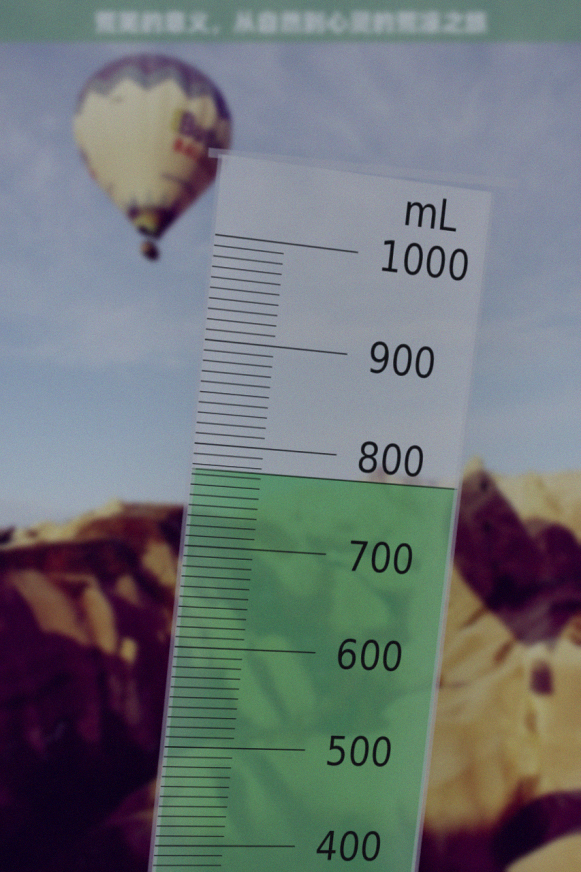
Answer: 775 mL
